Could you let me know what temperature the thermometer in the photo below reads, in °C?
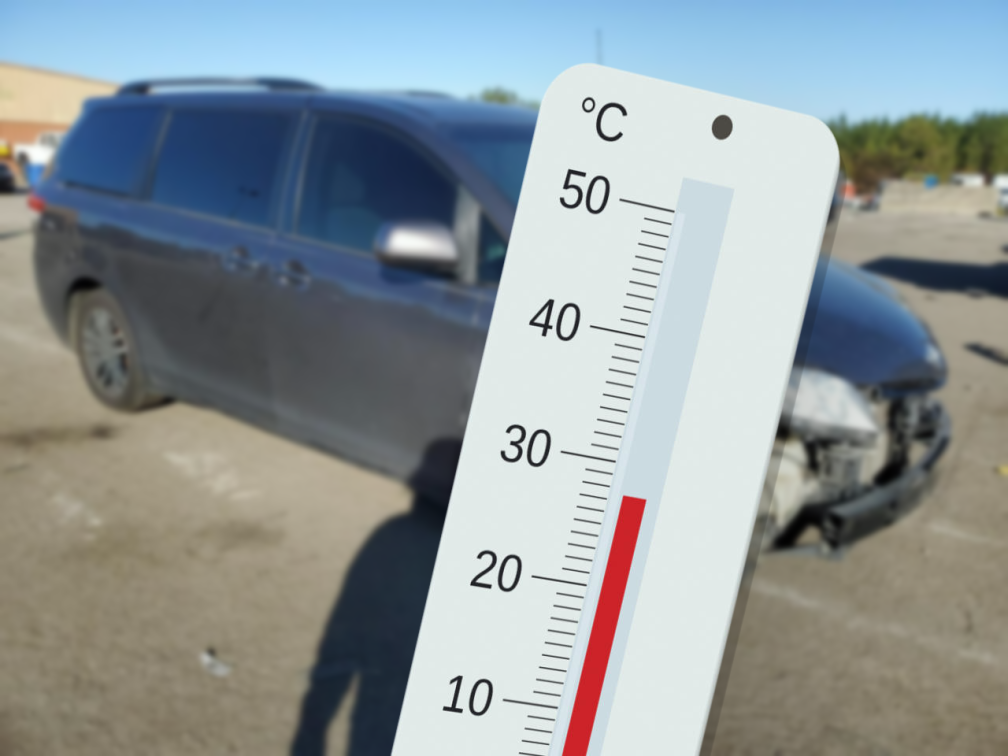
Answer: 27.5 °C
